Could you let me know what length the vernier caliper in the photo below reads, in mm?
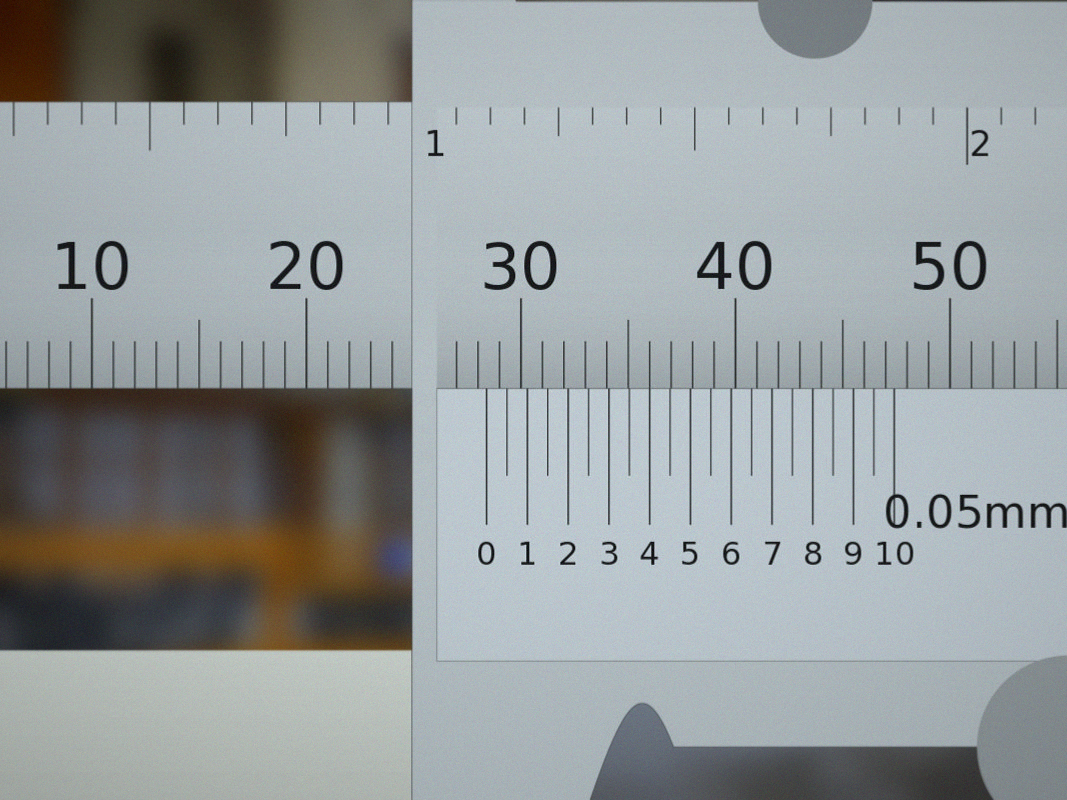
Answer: 28.4 mm
